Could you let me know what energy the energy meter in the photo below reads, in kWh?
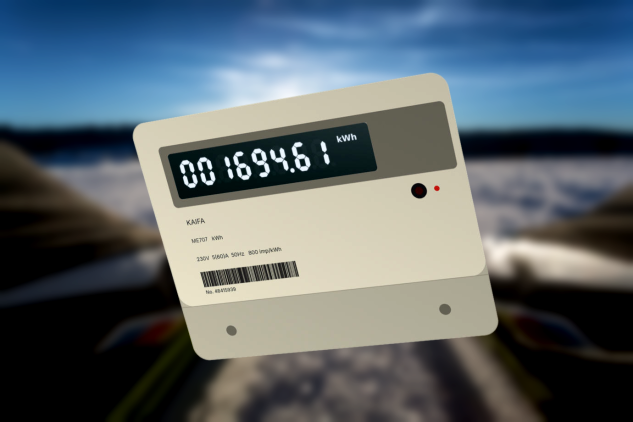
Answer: 1694.61 kWh
